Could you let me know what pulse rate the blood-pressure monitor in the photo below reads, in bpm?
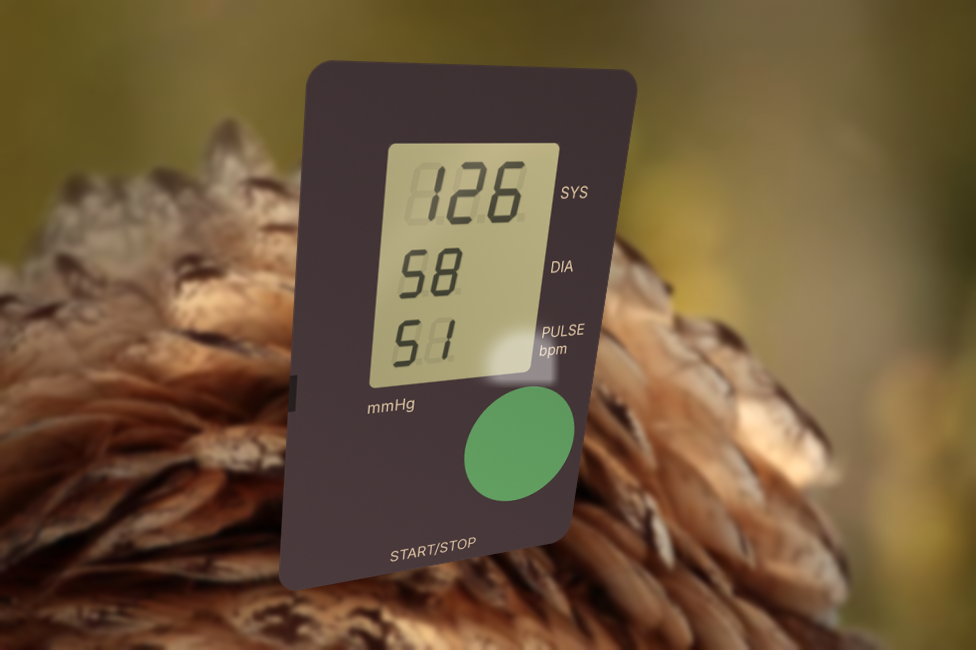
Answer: 51 bpm
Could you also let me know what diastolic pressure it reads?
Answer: 58 mmHg
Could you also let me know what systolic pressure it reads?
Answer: 126 mmHg
